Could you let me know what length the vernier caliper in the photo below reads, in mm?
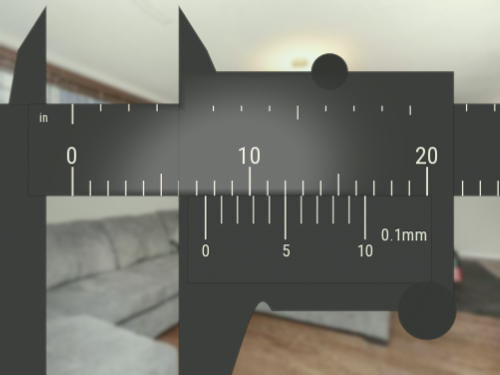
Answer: 7.5 mm
